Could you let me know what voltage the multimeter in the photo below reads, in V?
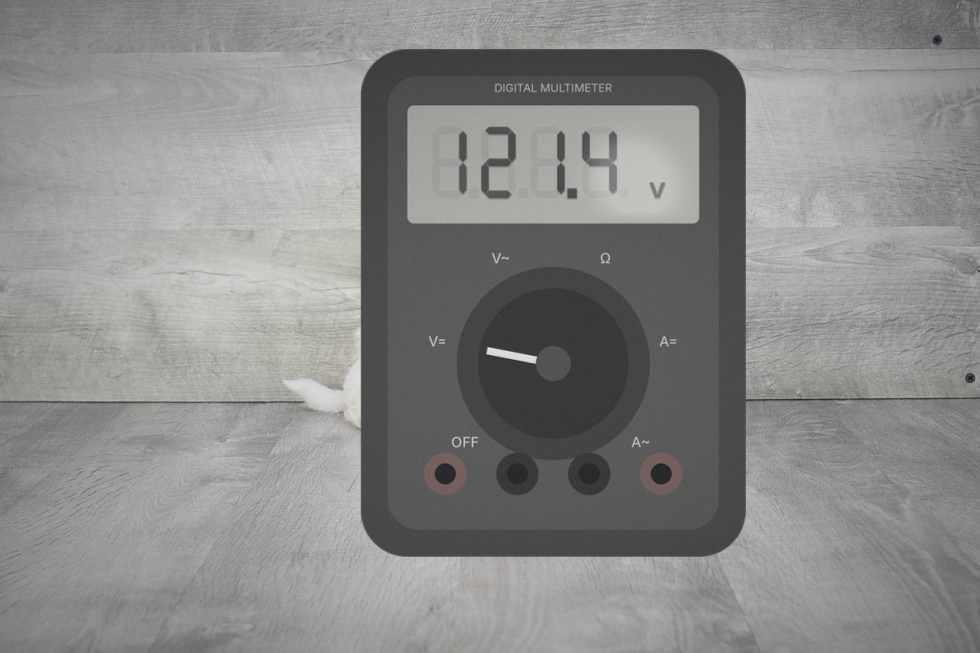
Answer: 121.4 V
